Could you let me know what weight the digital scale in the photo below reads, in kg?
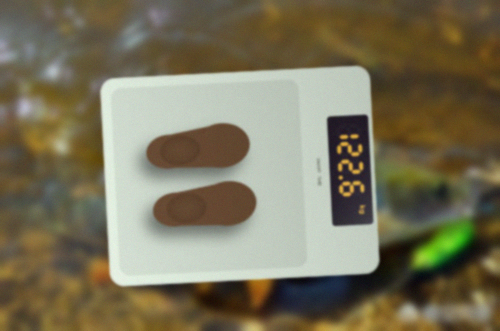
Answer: 122.6 kg
